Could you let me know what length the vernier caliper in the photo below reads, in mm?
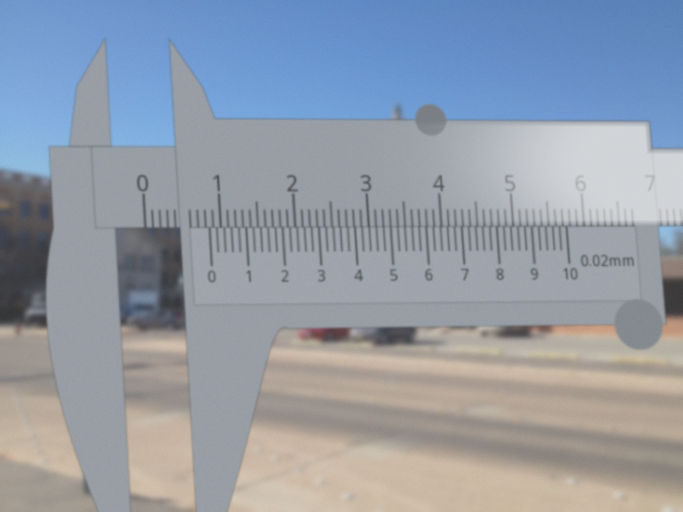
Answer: 8.5 mm
